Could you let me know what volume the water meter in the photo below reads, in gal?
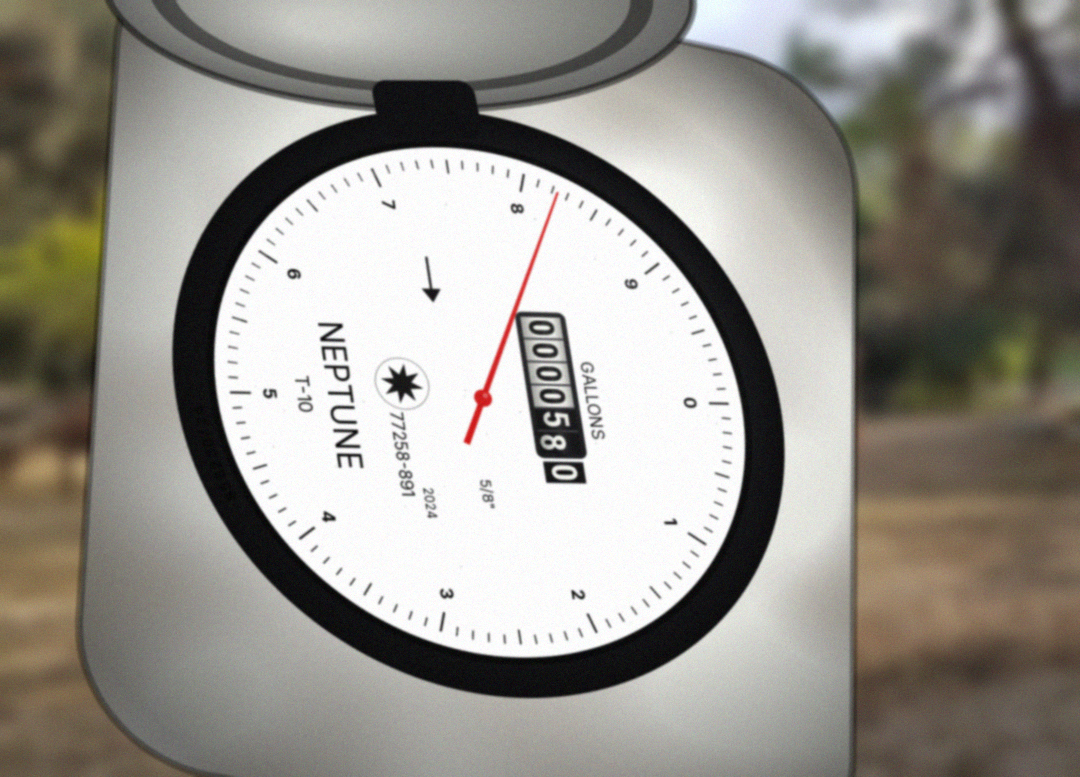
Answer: 578.2 gal
